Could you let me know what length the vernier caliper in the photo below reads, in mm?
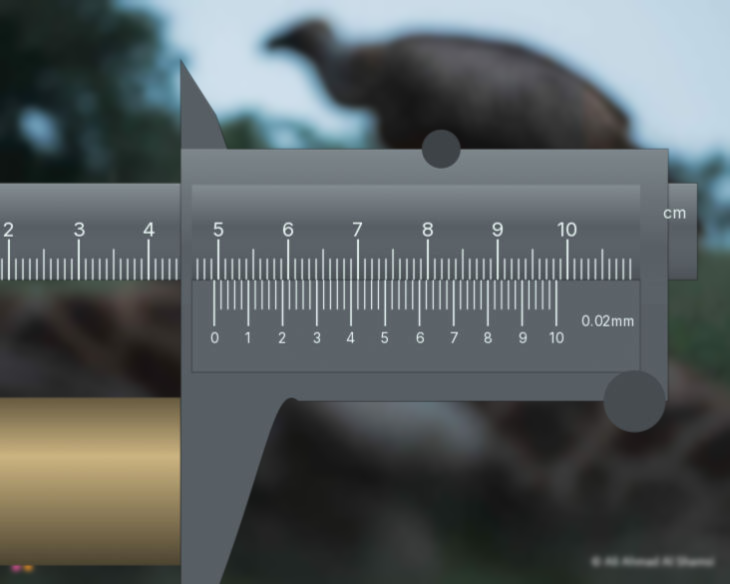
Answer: 49.4 mm
